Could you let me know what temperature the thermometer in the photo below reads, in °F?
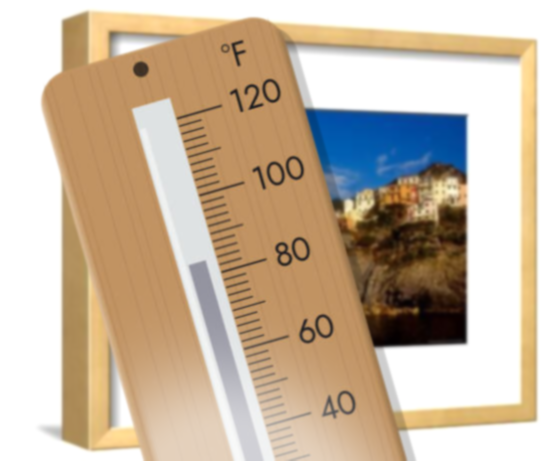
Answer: 84 °F
